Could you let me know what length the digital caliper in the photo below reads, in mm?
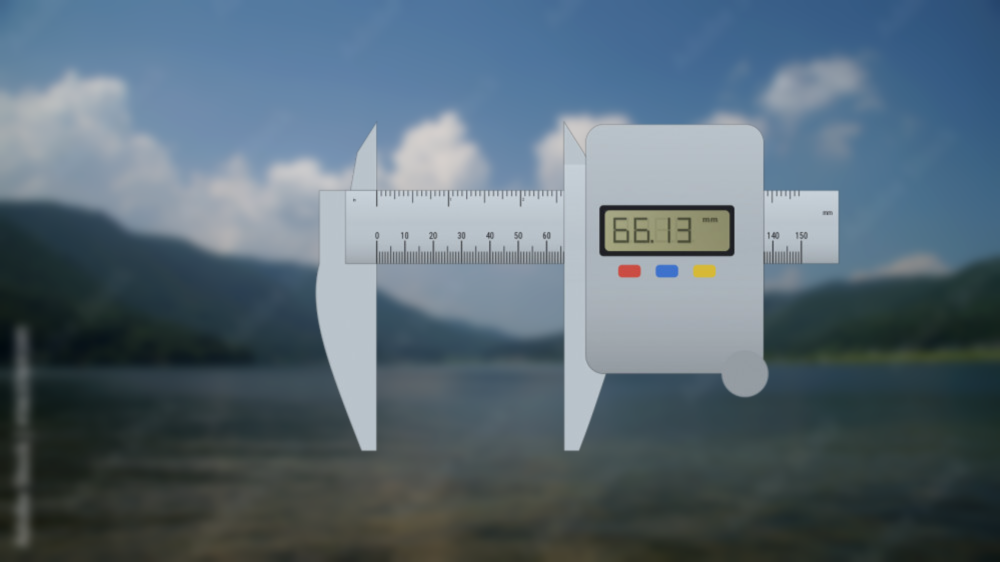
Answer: 66.13 mm
